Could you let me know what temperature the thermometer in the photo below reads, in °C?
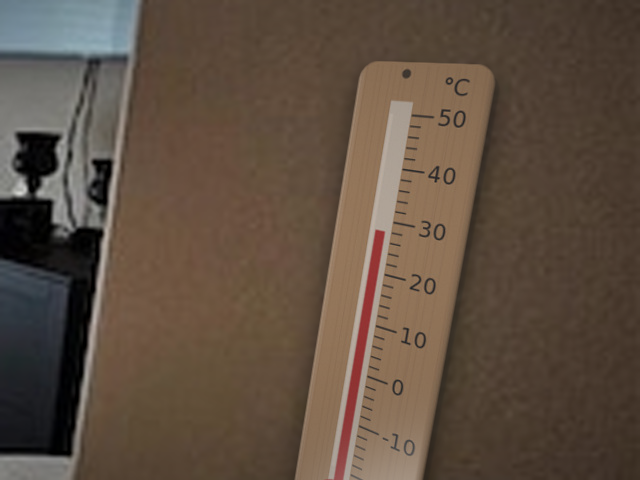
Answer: 28 °C
